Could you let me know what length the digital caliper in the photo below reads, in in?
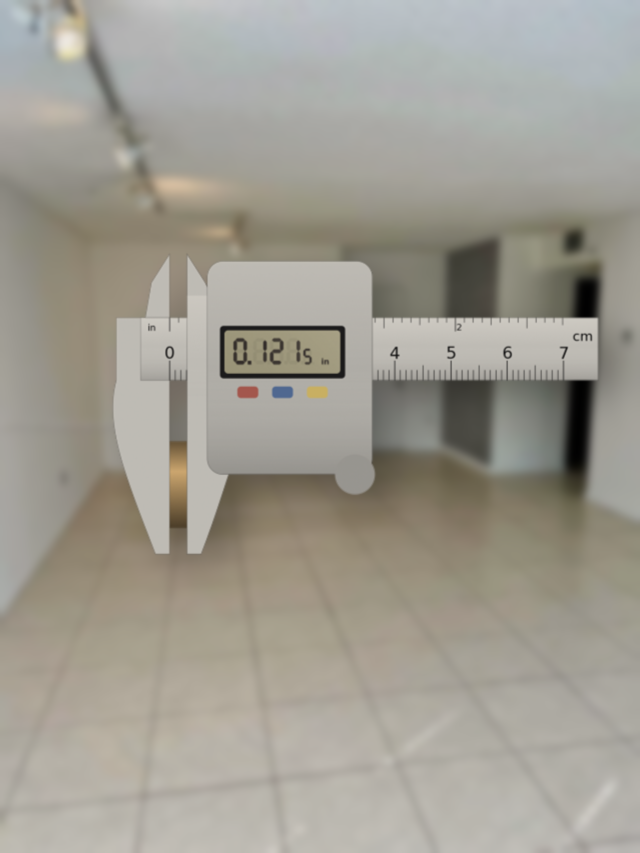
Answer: 0.1215 in
